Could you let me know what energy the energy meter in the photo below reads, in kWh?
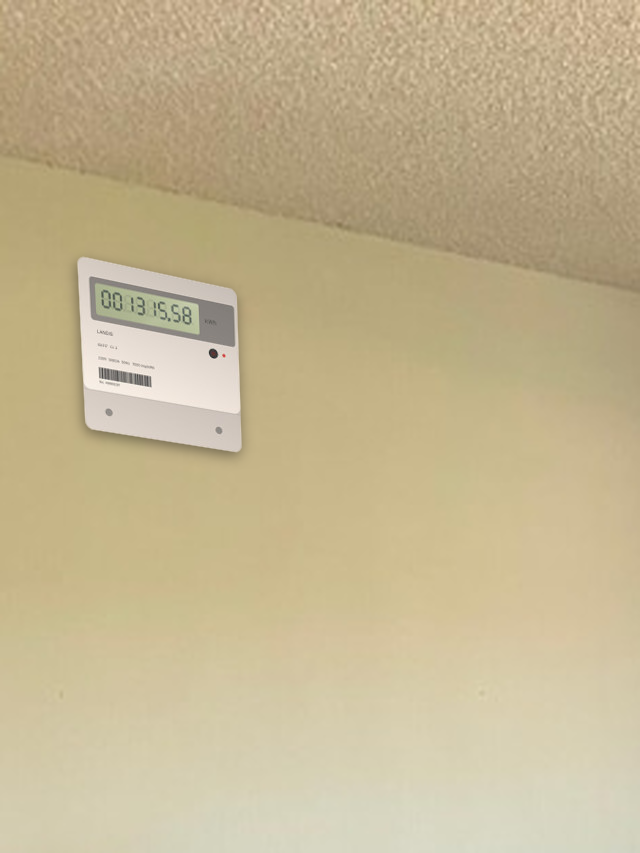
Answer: 1315.58 kWh
